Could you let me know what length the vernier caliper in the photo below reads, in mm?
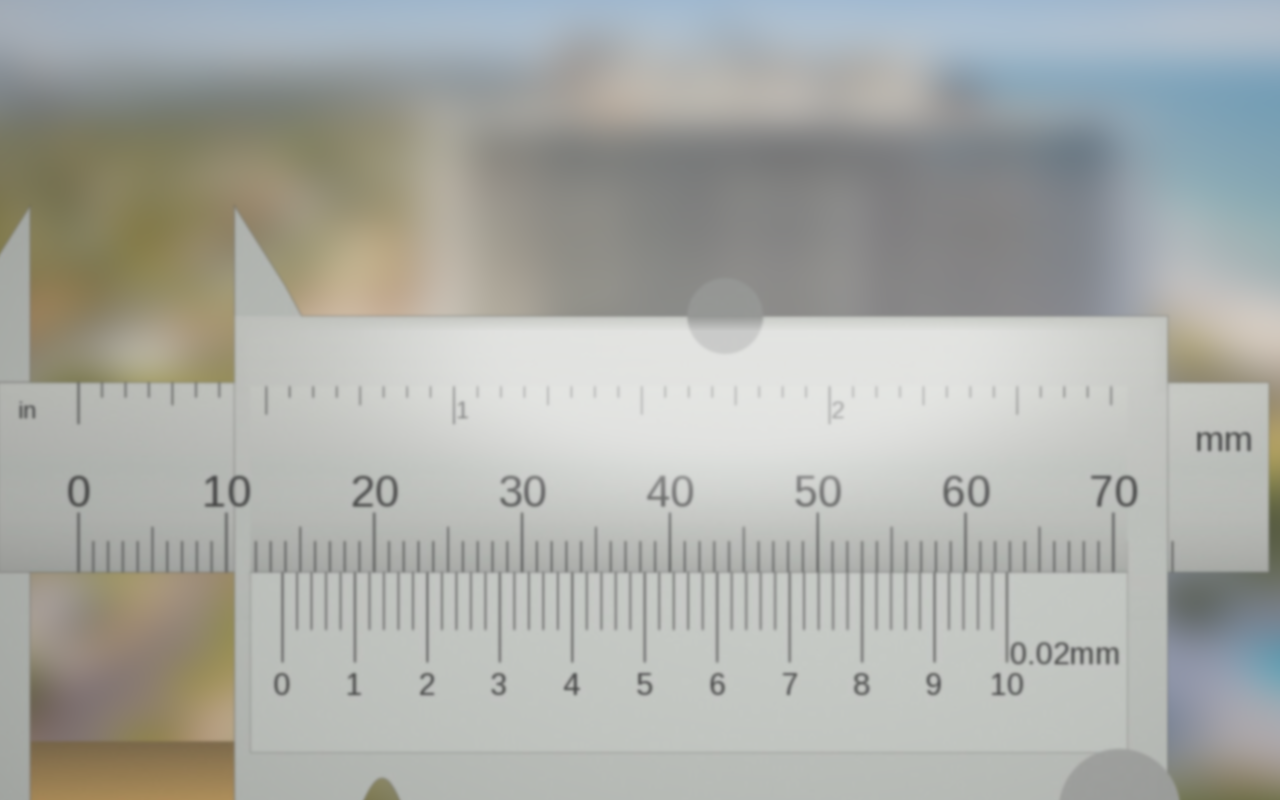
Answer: 13.8 mm
